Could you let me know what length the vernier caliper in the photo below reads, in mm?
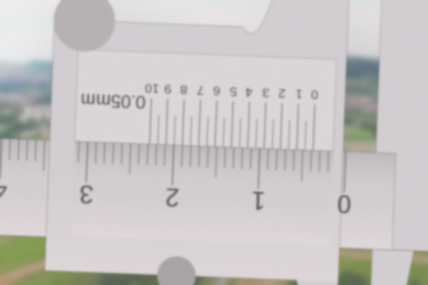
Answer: 3.8 mm
